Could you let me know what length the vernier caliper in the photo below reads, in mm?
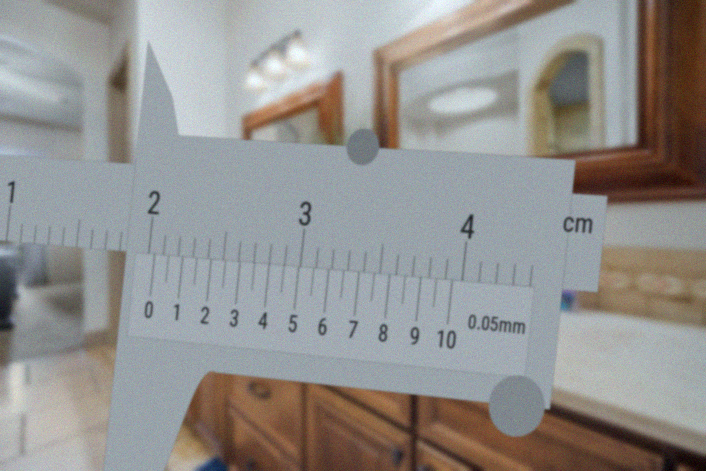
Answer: 20.4 mm
